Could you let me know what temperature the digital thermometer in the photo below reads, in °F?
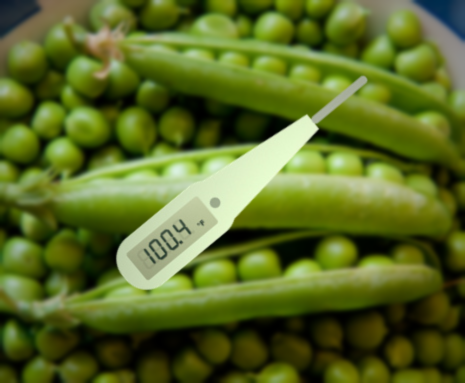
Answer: 100.4 °F
